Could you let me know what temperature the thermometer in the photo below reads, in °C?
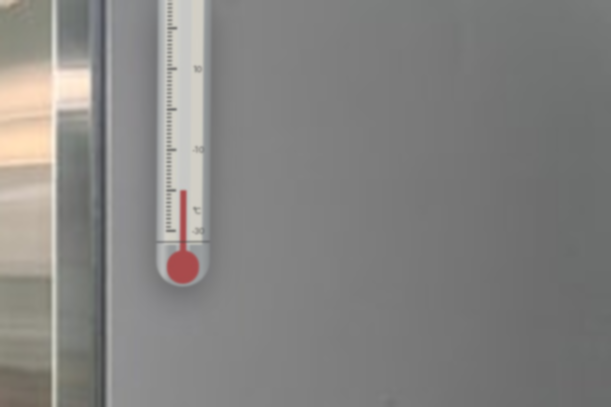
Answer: -20 °C
